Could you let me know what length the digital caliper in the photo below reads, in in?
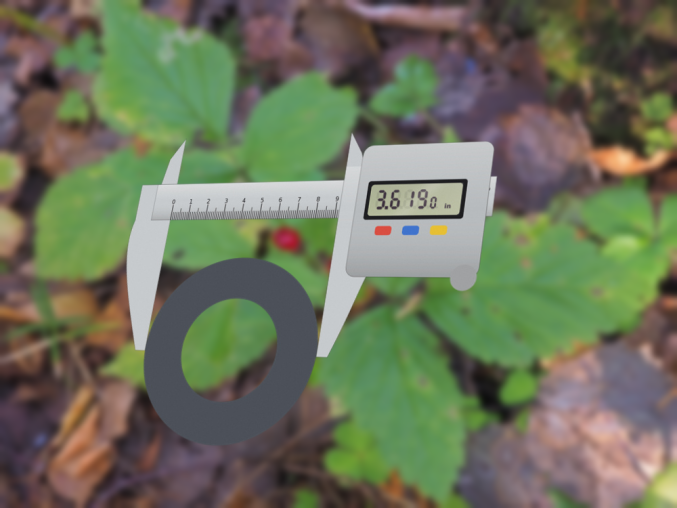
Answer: 3.6190 in
